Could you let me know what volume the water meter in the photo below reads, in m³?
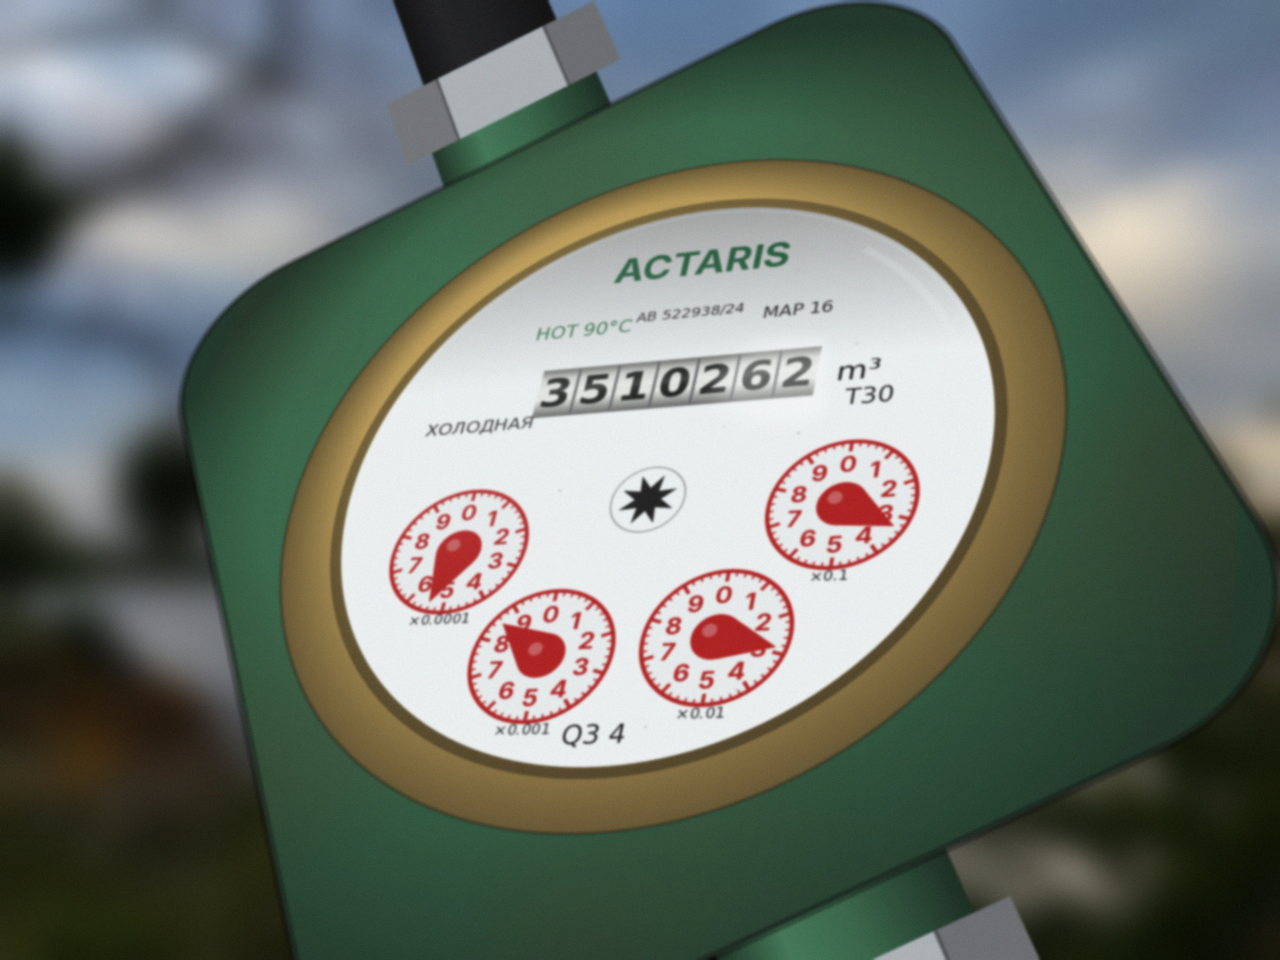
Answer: 3510262.3285 m³
